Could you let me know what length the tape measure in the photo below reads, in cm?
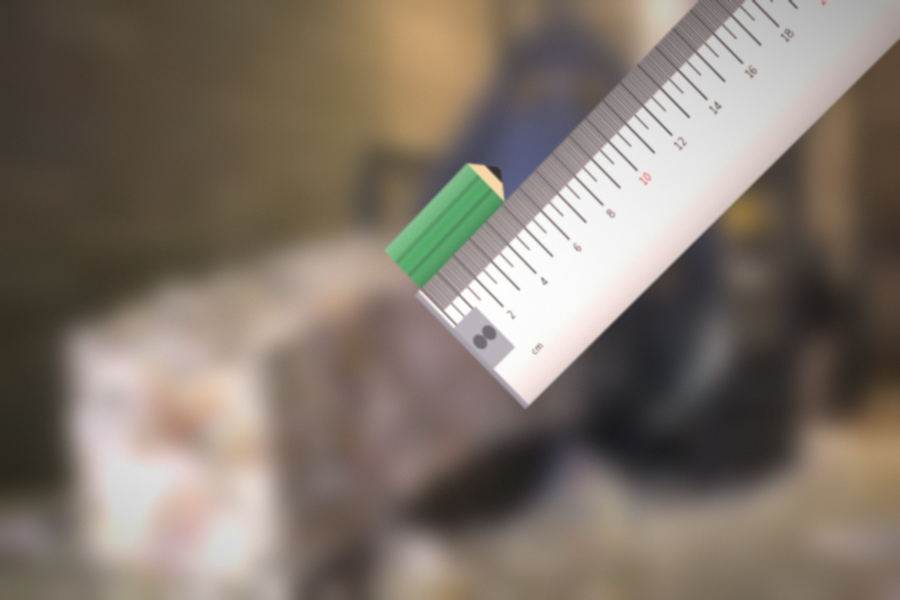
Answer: 6 cm
